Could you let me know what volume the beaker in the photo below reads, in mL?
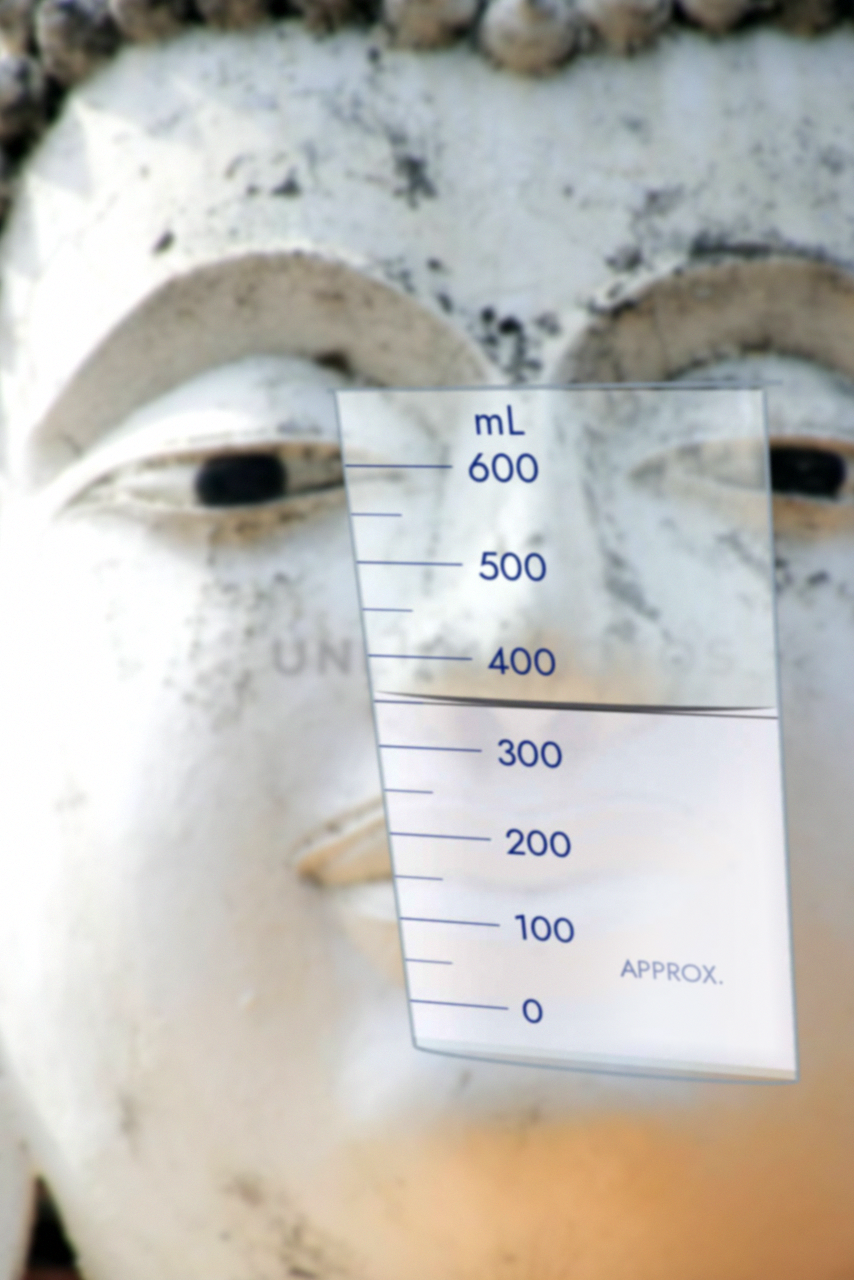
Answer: 350 mL
